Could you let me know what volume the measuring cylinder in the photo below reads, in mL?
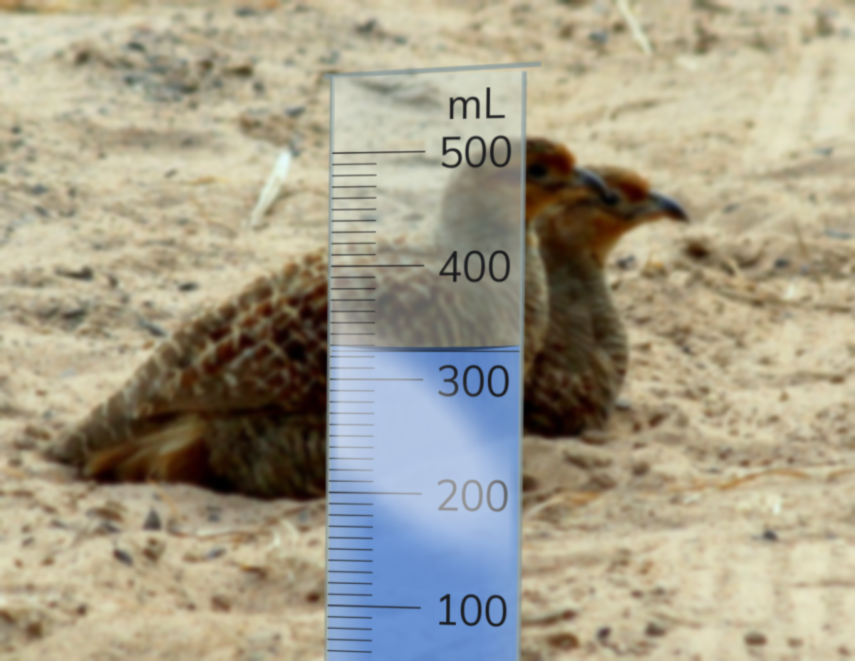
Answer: 325 mL
